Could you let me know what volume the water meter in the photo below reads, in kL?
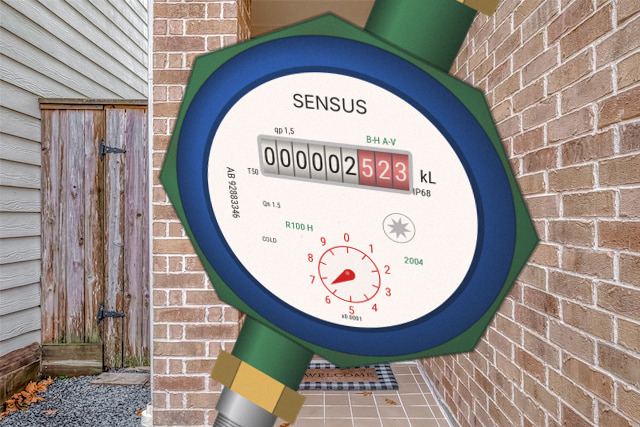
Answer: 2.5236 kL
